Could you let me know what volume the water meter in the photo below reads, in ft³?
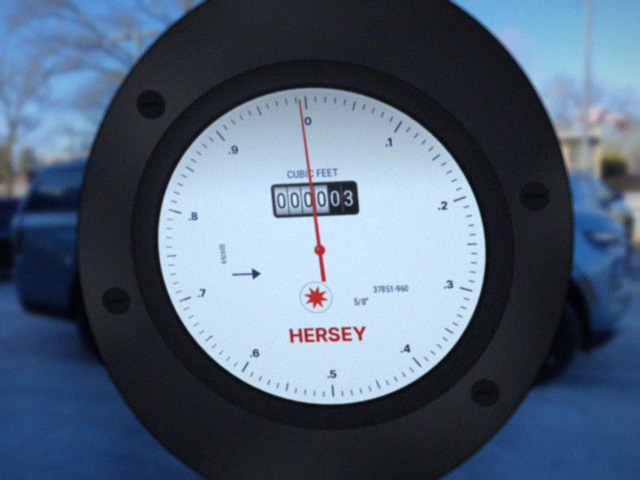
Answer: 2.99 ft³
